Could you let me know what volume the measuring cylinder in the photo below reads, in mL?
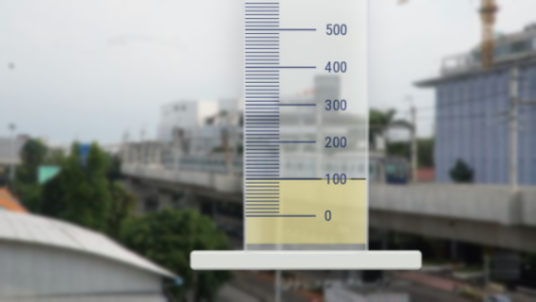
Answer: 100 mL
